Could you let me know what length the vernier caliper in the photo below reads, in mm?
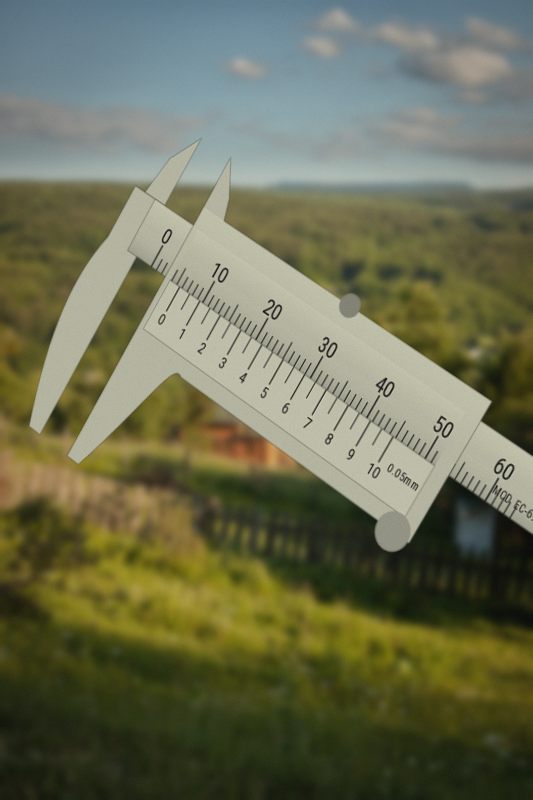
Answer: 5.6 mm
